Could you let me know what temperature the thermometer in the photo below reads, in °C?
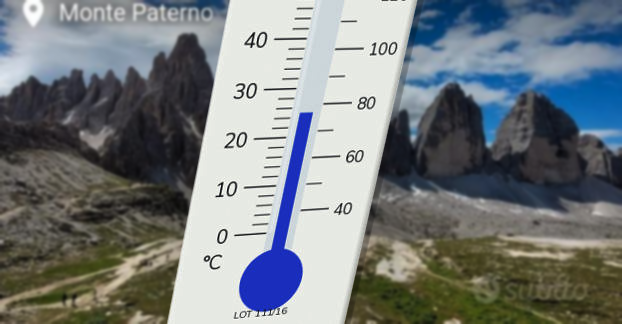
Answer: 25 °C
